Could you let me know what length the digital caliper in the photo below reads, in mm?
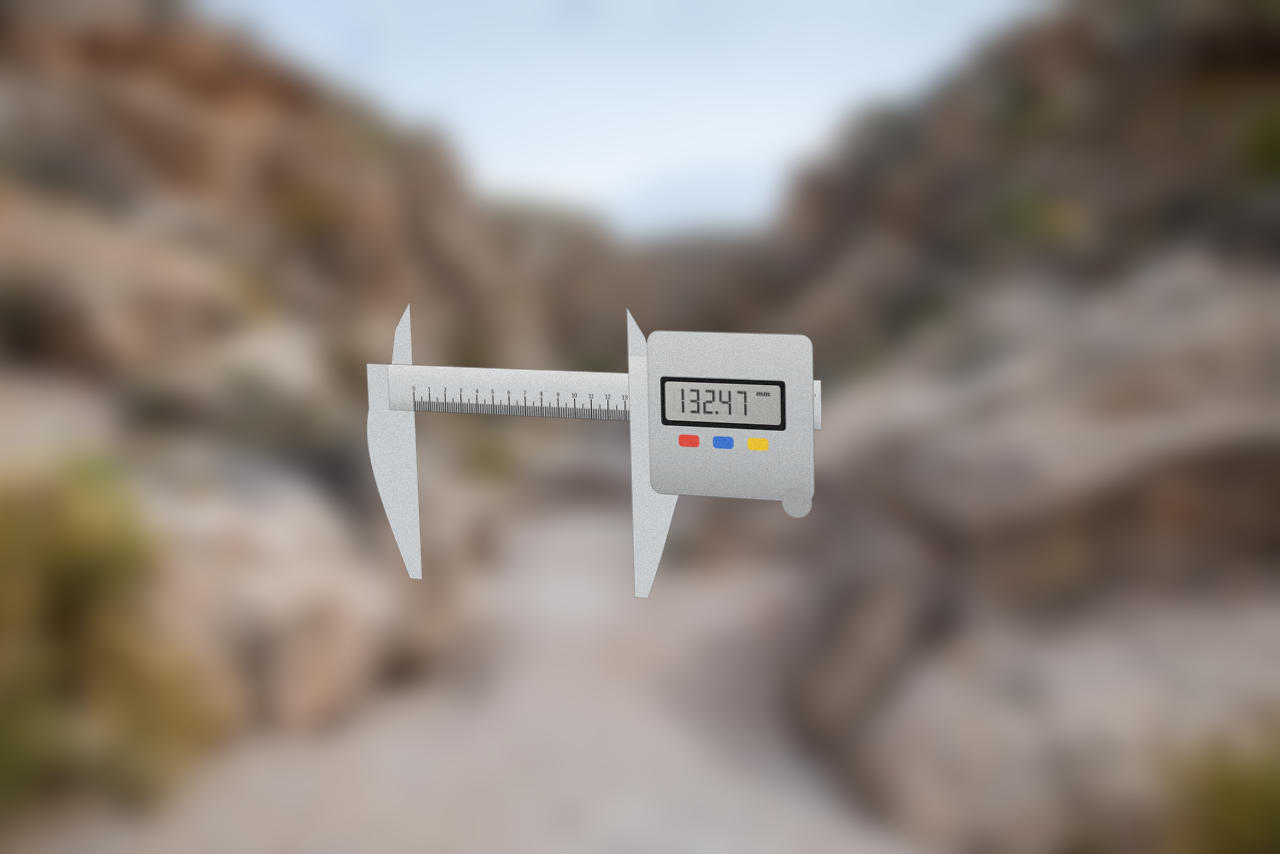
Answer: 132.47 mm
